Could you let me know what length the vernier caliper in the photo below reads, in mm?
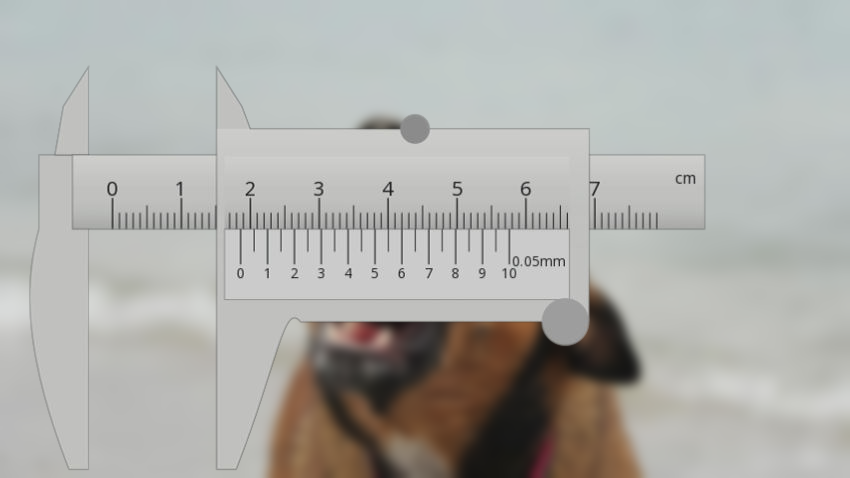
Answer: 18.6 mm
